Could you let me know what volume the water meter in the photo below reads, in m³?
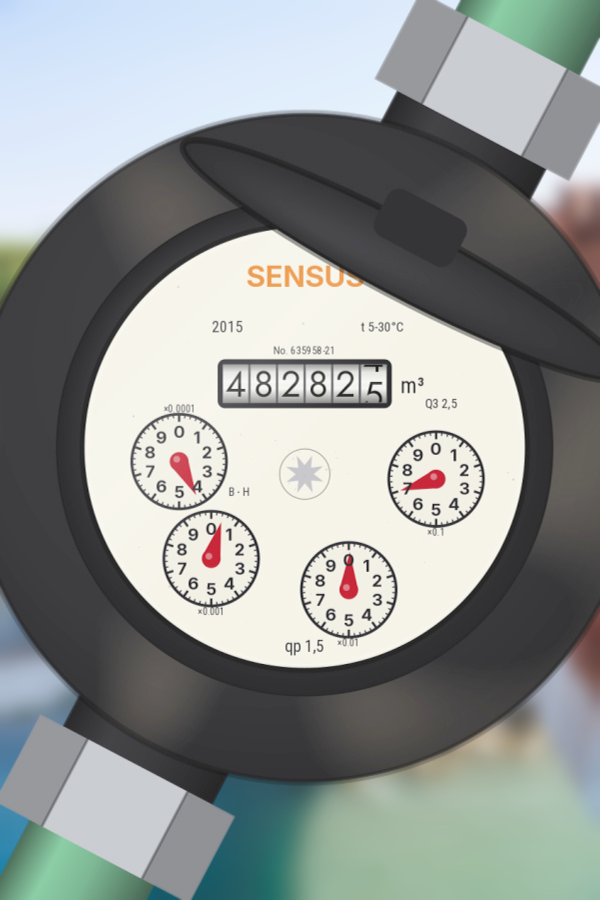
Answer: 482824.7004 m³
